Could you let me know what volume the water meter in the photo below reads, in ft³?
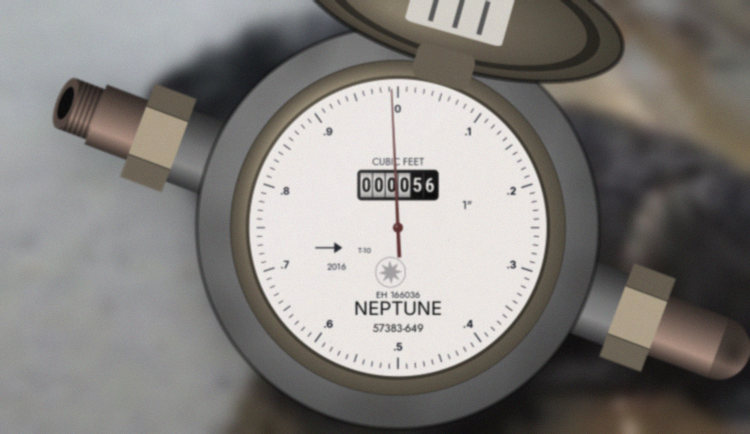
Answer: 55.99 ft³
